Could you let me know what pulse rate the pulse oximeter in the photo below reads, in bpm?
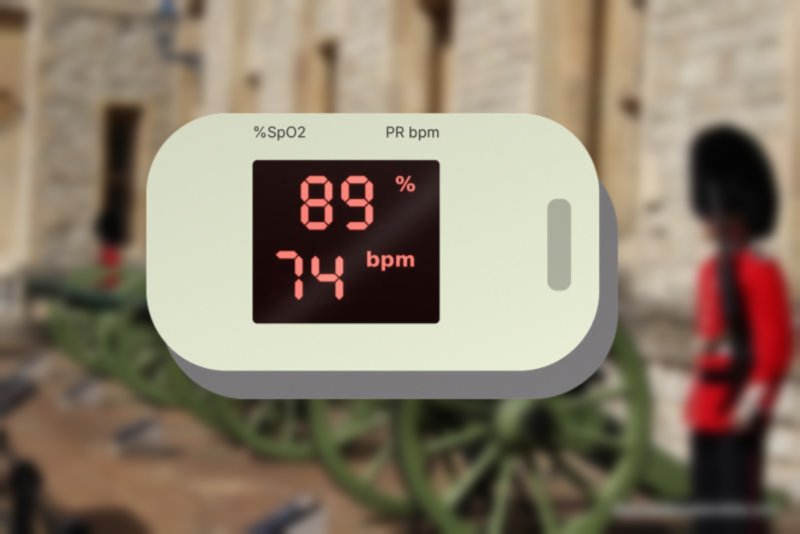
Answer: 74 bpm
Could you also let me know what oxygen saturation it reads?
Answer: 89 %
